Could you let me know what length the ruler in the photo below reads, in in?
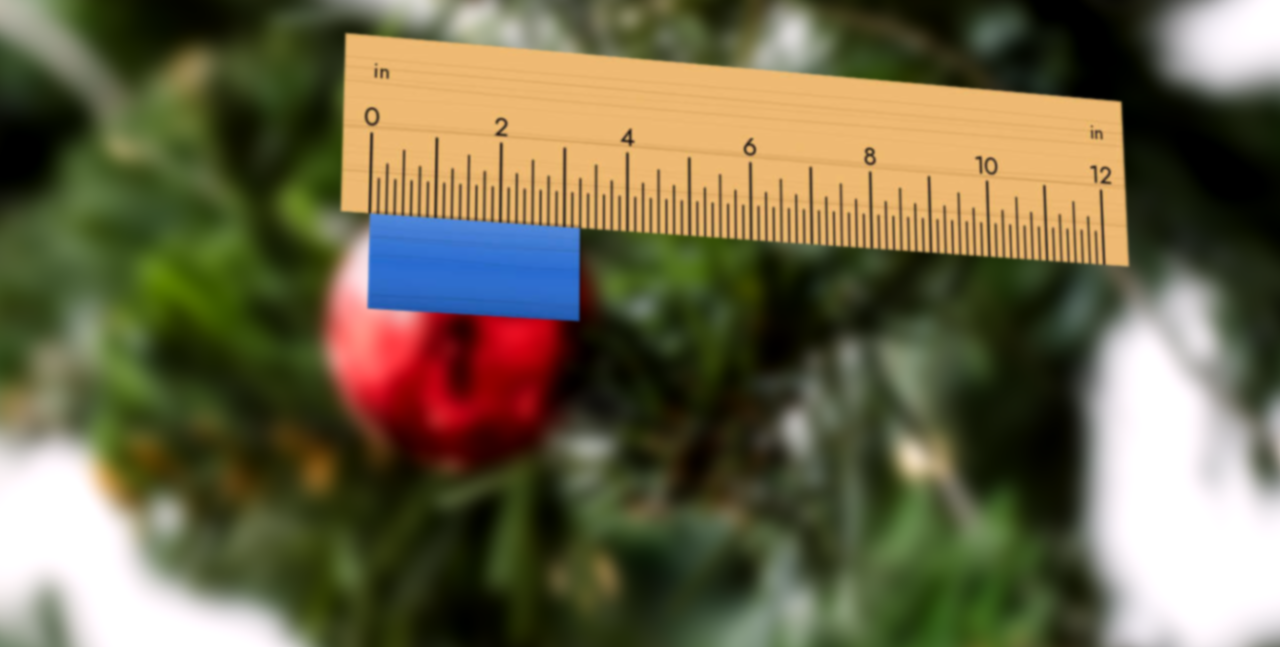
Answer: 3.25 in
